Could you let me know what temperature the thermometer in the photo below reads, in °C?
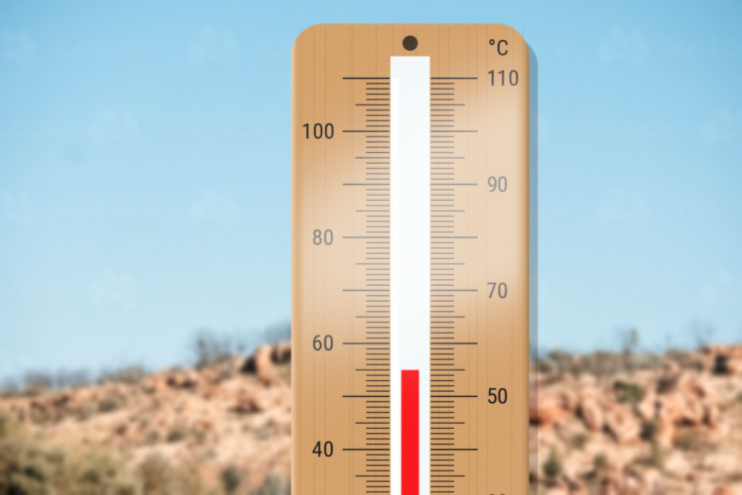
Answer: 55 °C
